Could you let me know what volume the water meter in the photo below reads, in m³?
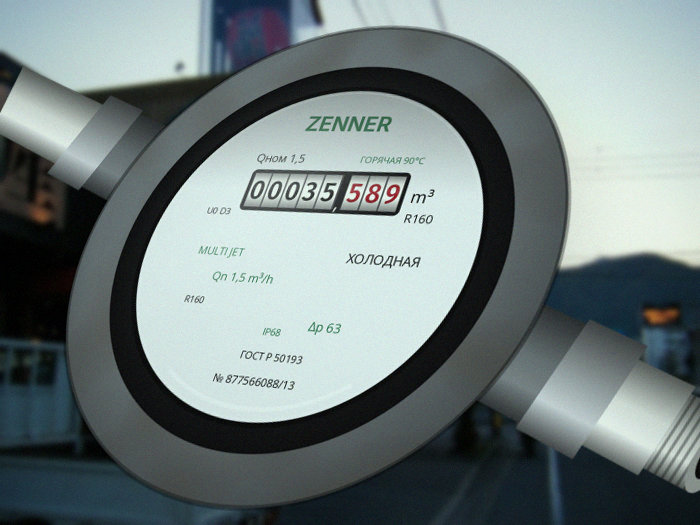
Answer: 35.589 m³
